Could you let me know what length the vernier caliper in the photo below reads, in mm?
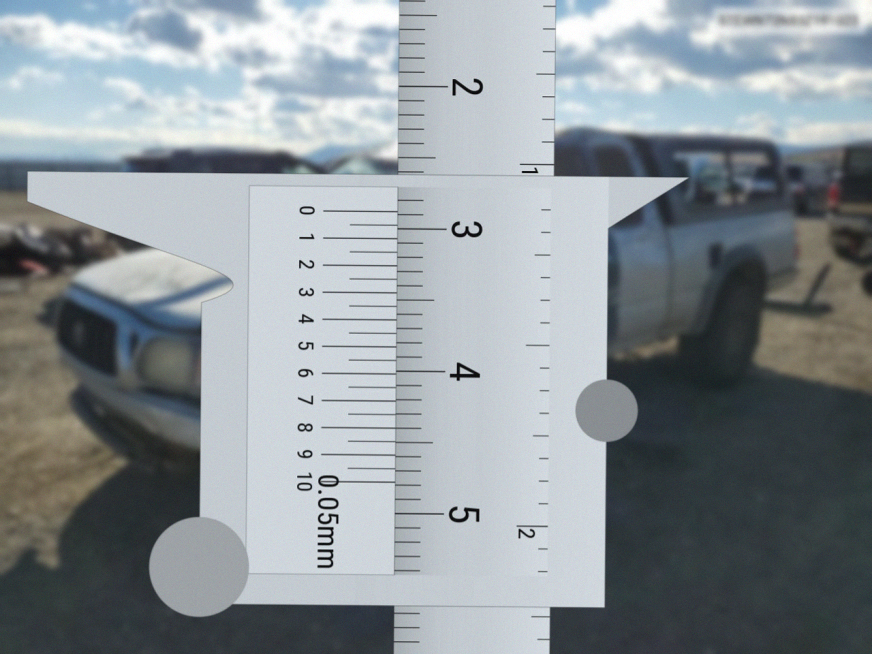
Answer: 28.8 mm
